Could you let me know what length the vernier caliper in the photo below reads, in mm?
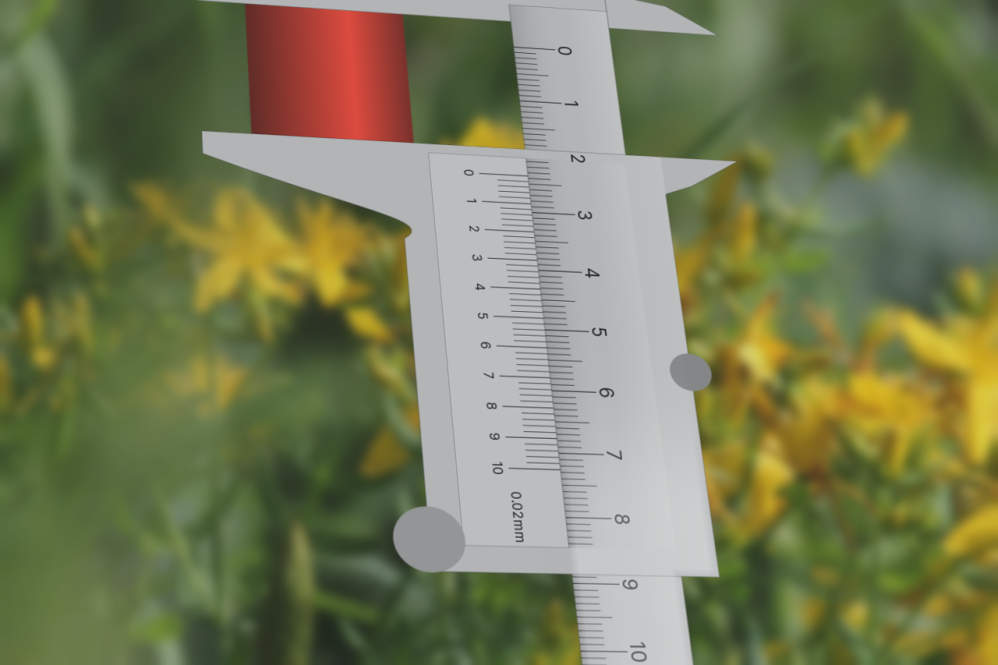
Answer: 23.6 mm
